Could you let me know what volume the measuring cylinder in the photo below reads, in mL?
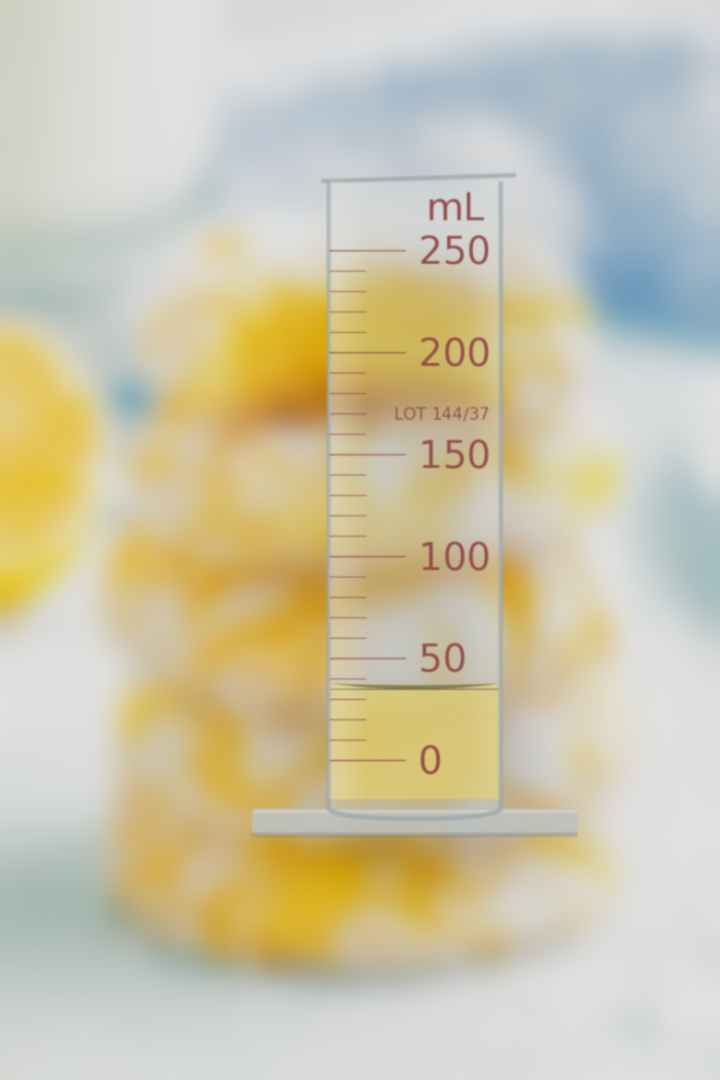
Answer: 35 mL
